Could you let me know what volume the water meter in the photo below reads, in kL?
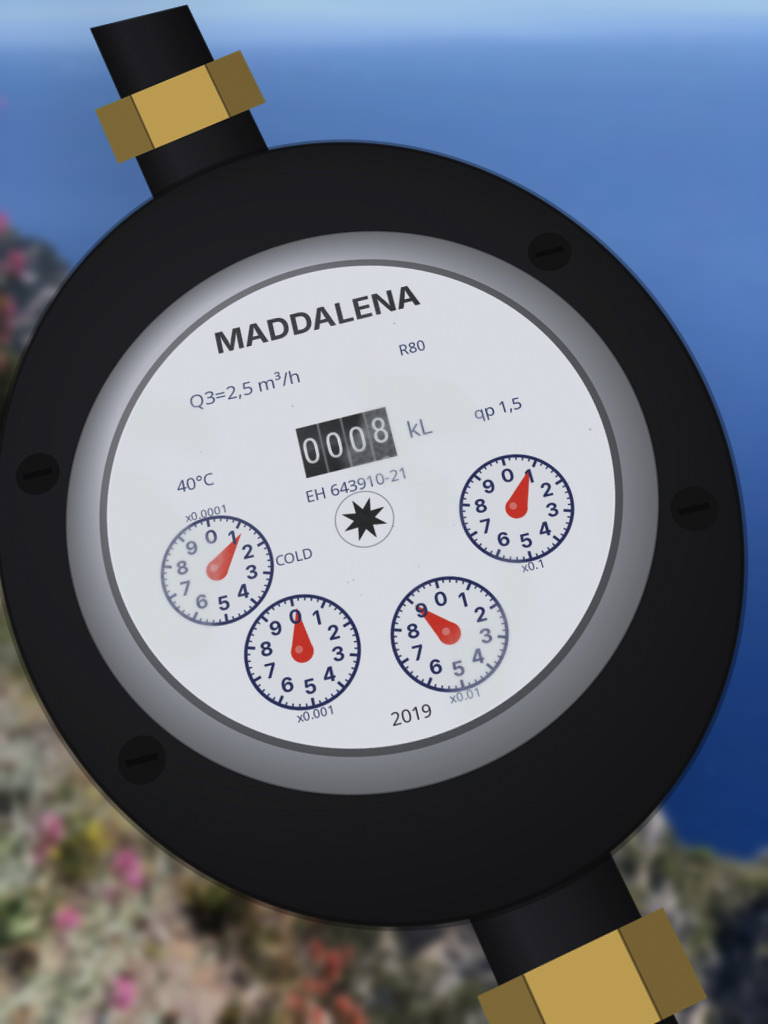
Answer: 8.0901 kL
